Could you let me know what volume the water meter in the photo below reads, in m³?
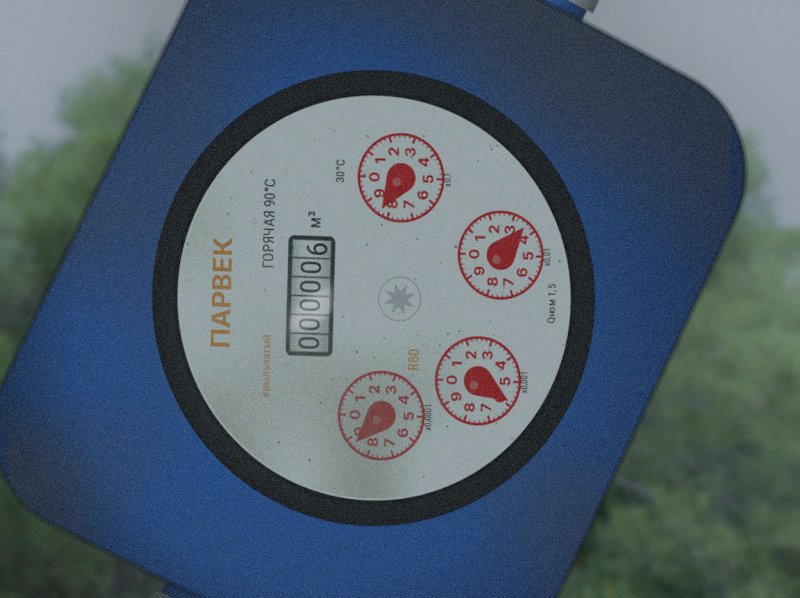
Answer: 5.8358 m³
